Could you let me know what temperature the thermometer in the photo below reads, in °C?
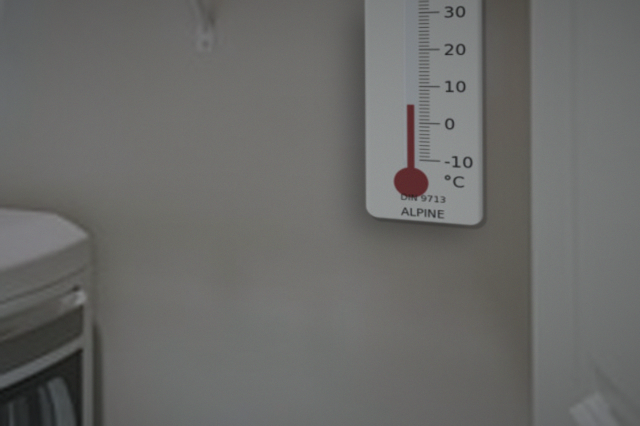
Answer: 5 °C
